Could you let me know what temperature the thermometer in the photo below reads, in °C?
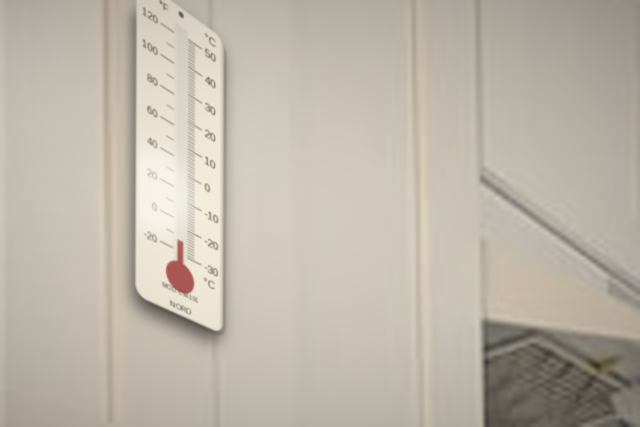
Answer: -25 °C
